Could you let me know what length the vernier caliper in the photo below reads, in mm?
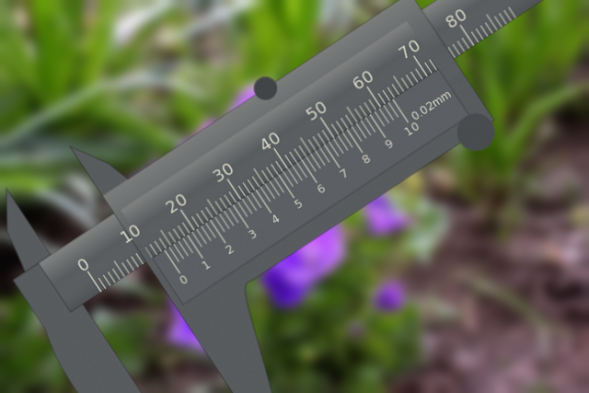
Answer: 13.6 mm
